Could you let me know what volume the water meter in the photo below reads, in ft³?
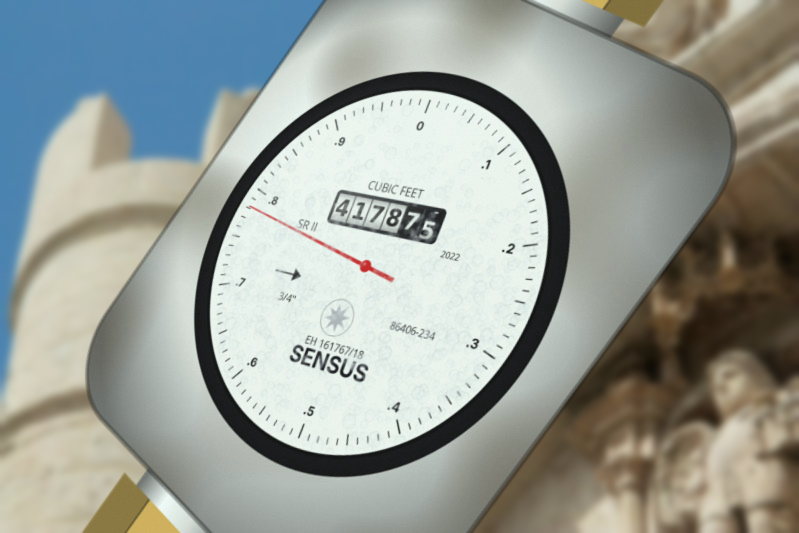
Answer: 417874.78 ft³
